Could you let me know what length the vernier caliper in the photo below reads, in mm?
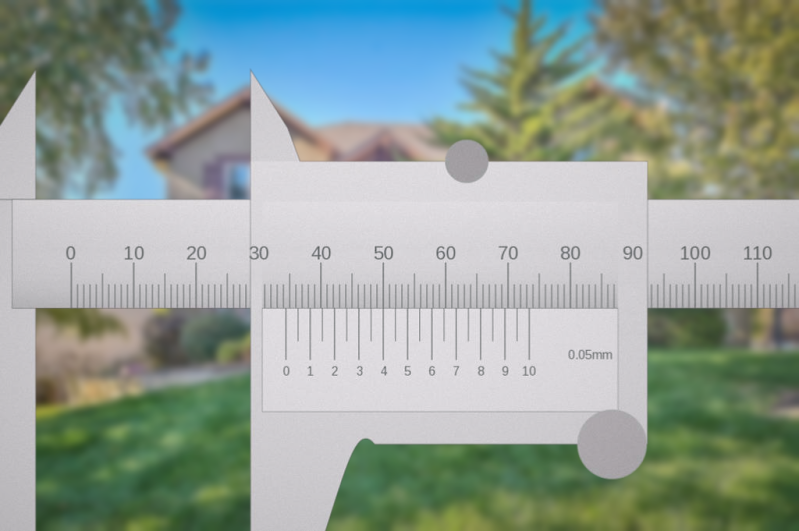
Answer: 34.4 mm
